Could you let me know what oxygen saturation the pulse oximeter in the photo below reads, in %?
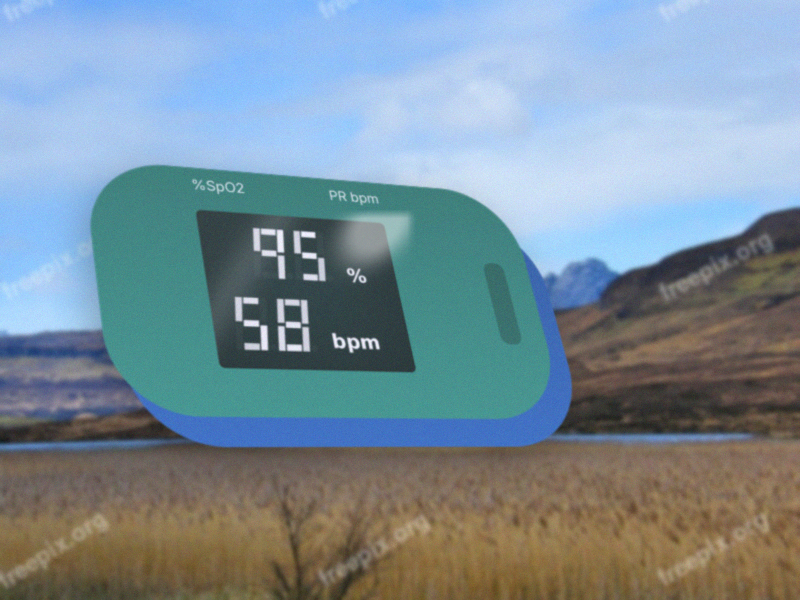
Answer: 95 %
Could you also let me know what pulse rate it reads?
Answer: 58 bpm
